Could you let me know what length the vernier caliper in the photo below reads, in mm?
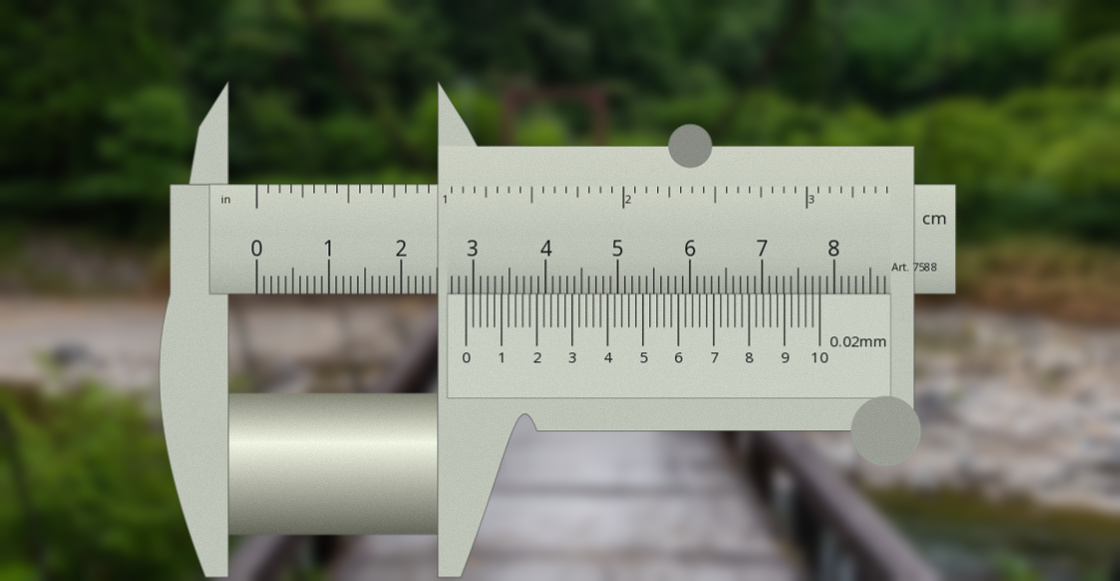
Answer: 29.0 mm
